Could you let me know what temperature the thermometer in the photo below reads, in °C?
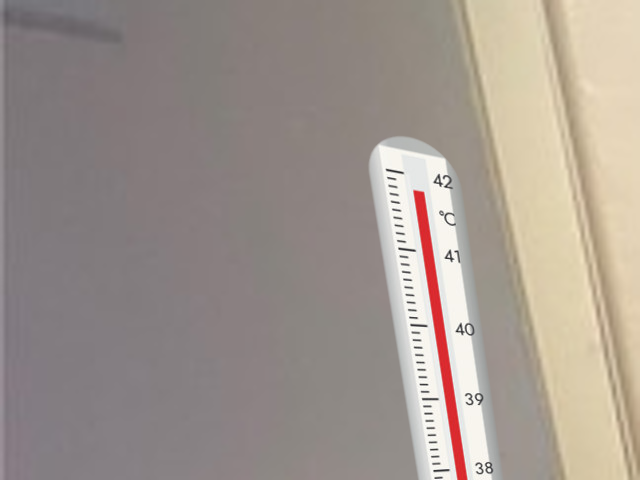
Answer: 41.8 °C
